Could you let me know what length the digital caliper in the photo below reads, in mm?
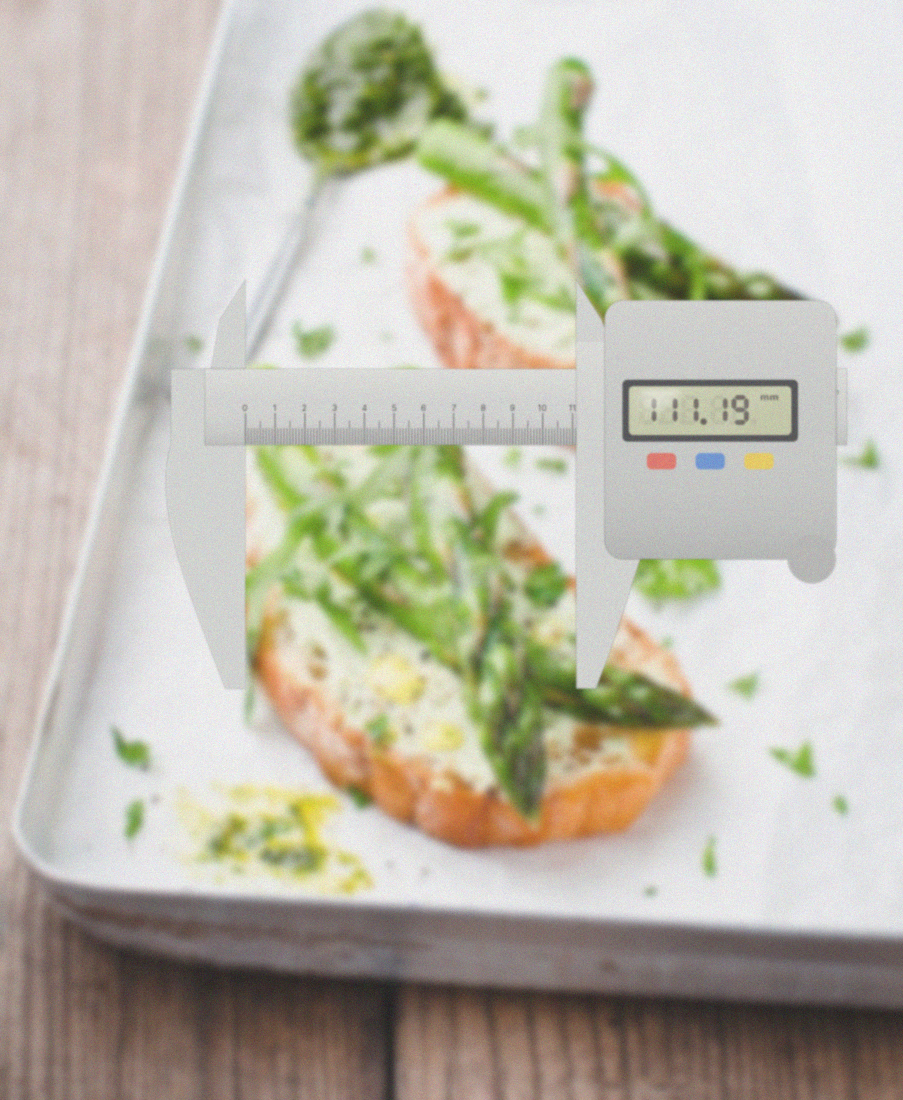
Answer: 111.19 mm
